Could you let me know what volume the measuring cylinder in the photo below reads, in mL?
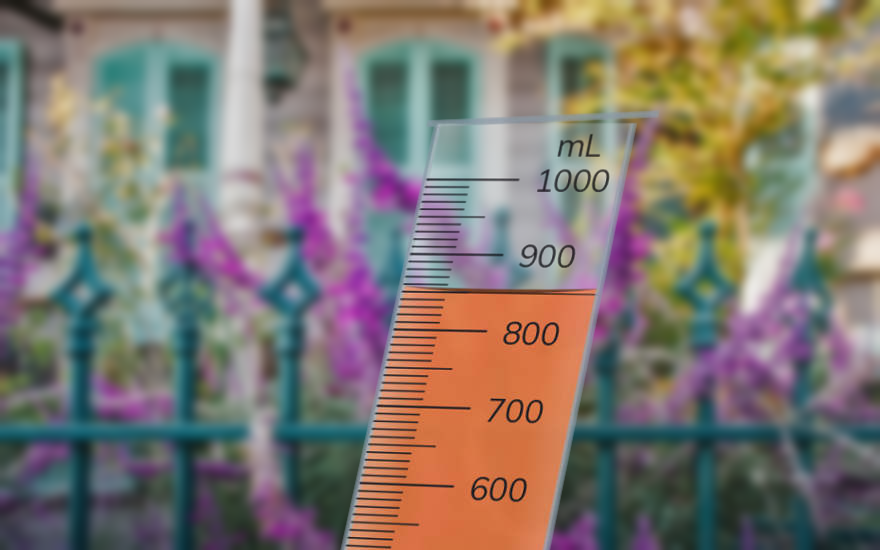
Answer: 850 mL
